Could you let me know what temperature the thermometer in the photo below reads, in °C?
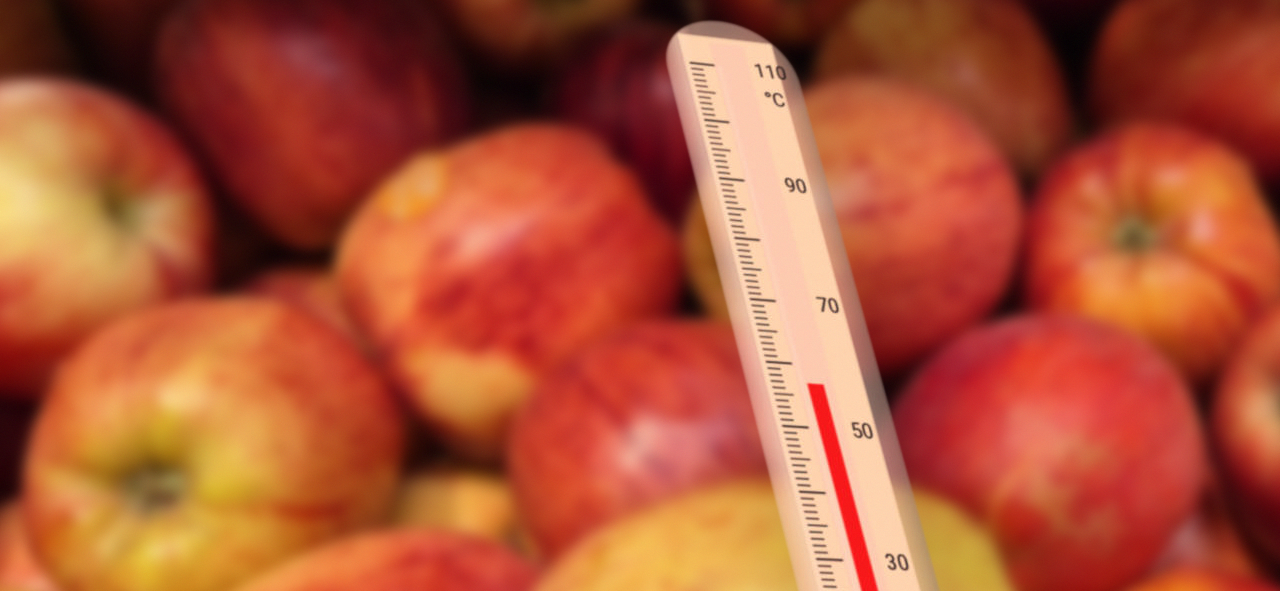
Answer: 57 °C
